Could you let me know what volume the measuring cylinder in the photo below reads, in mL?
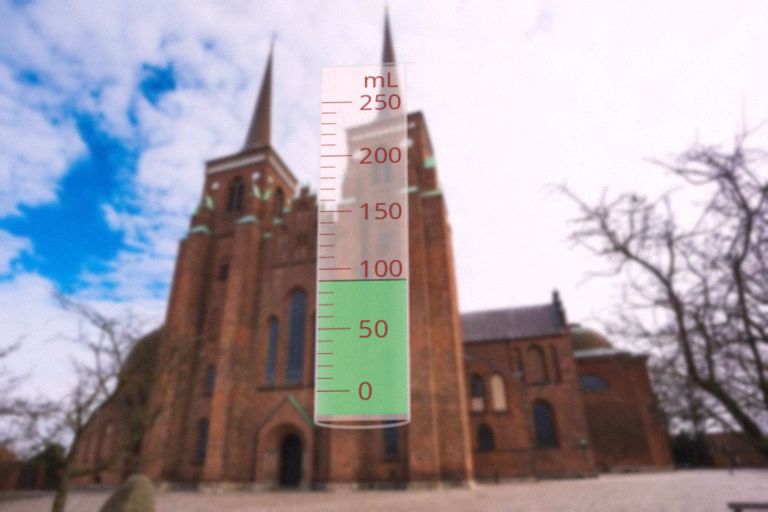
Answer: 90 mL
